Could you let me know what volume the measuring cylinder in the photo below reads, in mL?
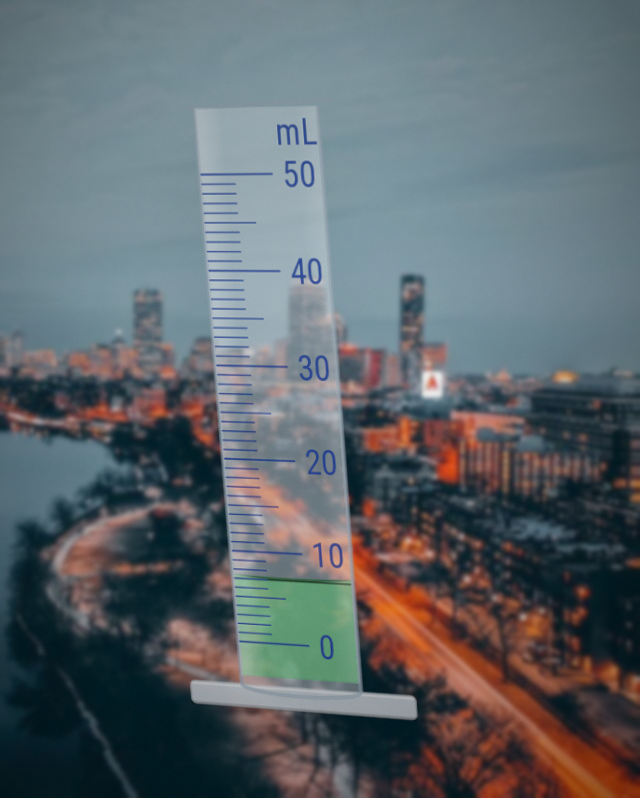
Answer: 7 mL
